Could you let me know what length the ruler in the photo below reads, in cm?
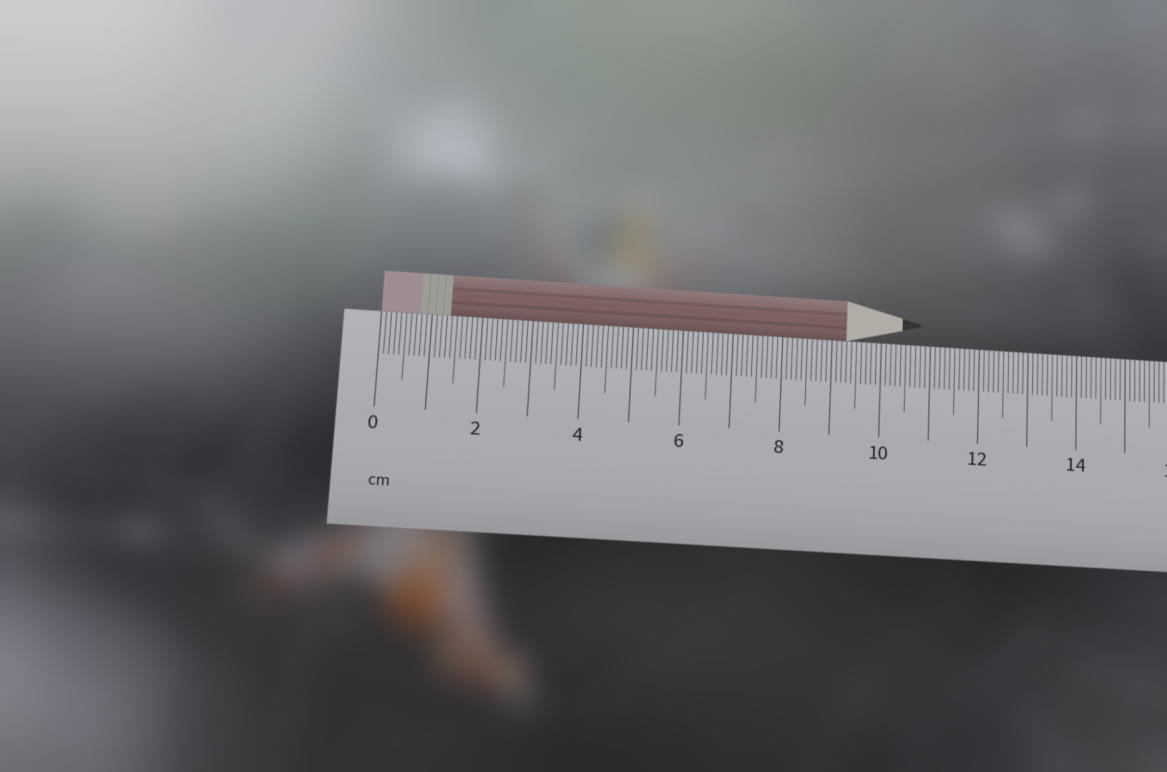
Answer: 10.8 cm
